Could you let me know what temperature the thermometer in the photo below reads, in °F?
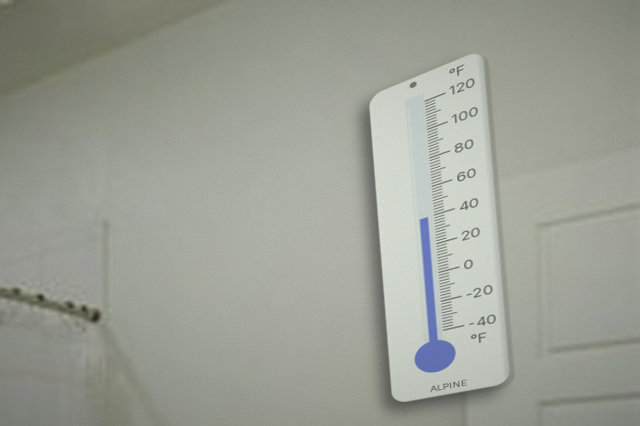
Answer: 40 °F
